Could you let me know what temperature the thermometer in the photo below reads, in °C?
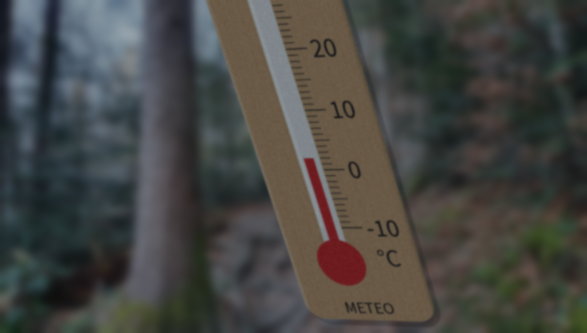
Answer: 2 °C
